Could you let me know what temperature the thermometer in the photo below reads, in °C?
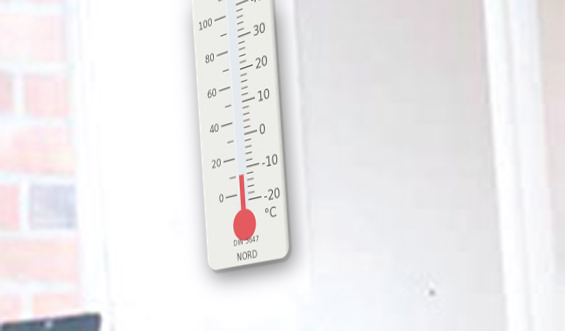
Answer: -12 °C
